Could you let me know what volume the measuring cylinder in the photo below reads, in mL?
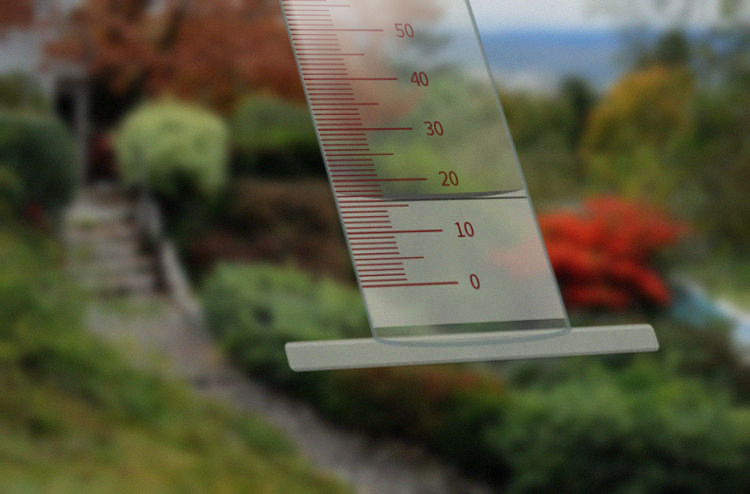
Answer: 16 mL
